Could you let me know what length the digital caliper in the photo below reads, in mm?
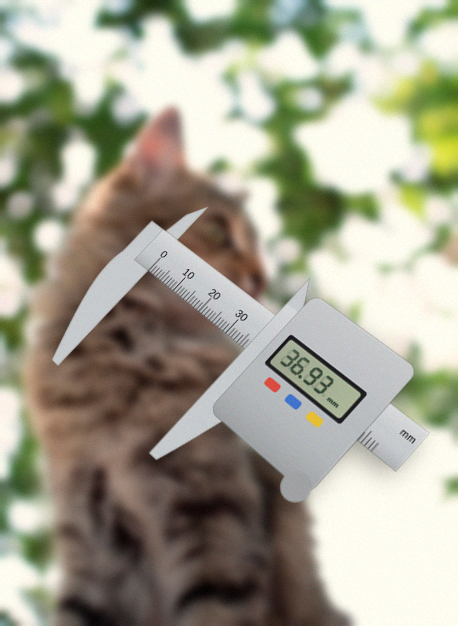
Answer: 36.93 mm
